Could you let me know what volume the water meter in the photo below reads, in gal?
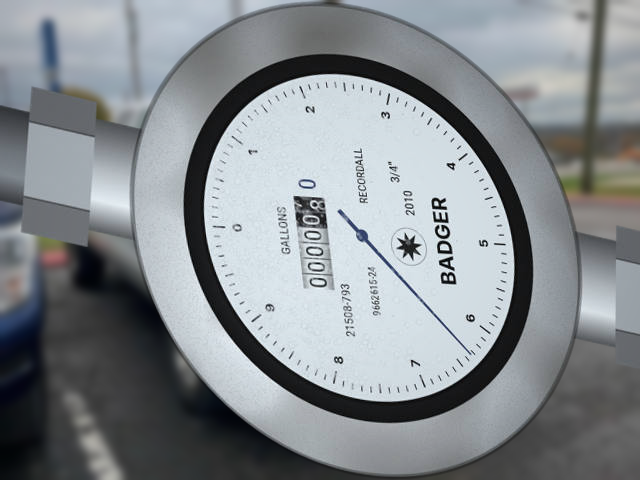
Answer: 76.3 gal
